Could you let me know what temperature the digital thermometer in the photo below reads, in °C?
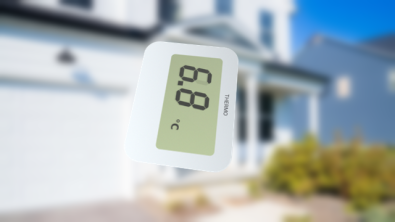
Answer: 6.8 °C
